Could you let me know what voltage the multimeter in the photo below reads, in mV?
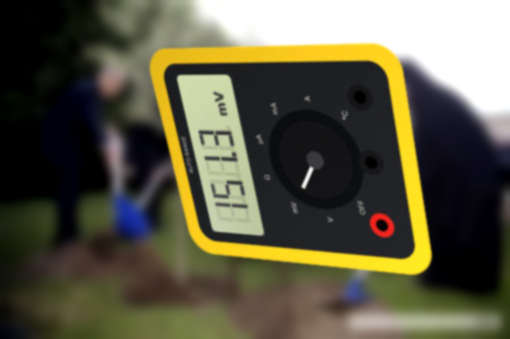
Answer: 151.3 mV
